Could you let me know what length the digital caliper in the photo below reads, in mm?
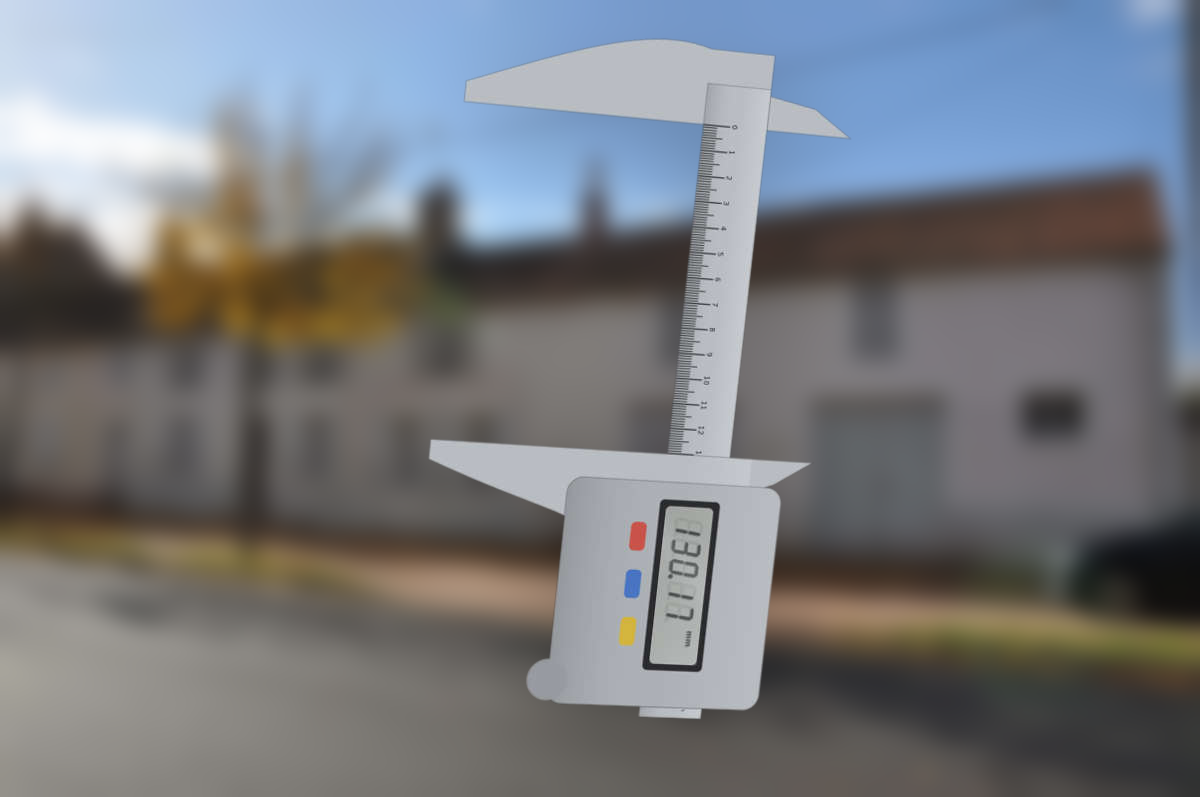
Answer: 130.17 mm
